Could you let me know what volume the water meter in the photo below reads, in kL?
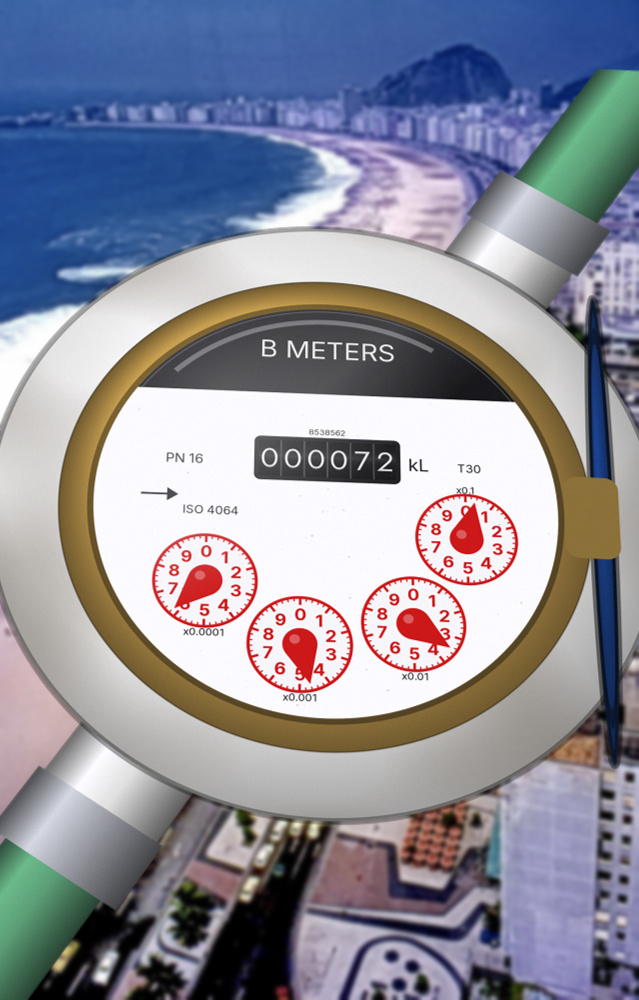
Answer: 72.0346 kL
